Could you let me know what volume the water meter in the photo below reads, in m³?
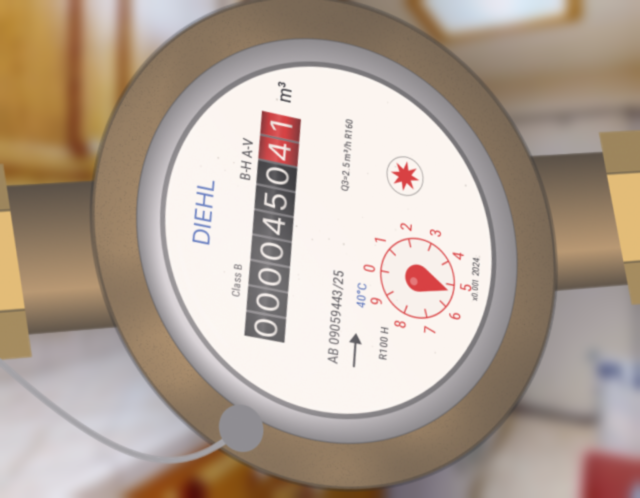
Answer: 450.415 m³
